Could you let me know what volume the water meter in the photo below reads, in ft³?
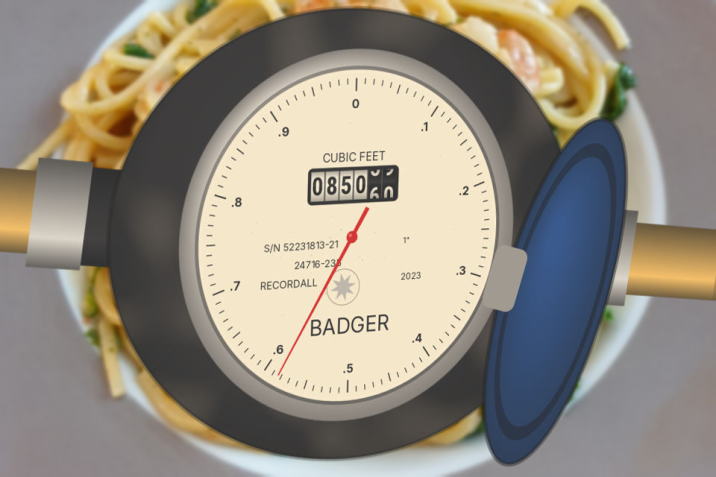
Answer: 85059.58 ft³
